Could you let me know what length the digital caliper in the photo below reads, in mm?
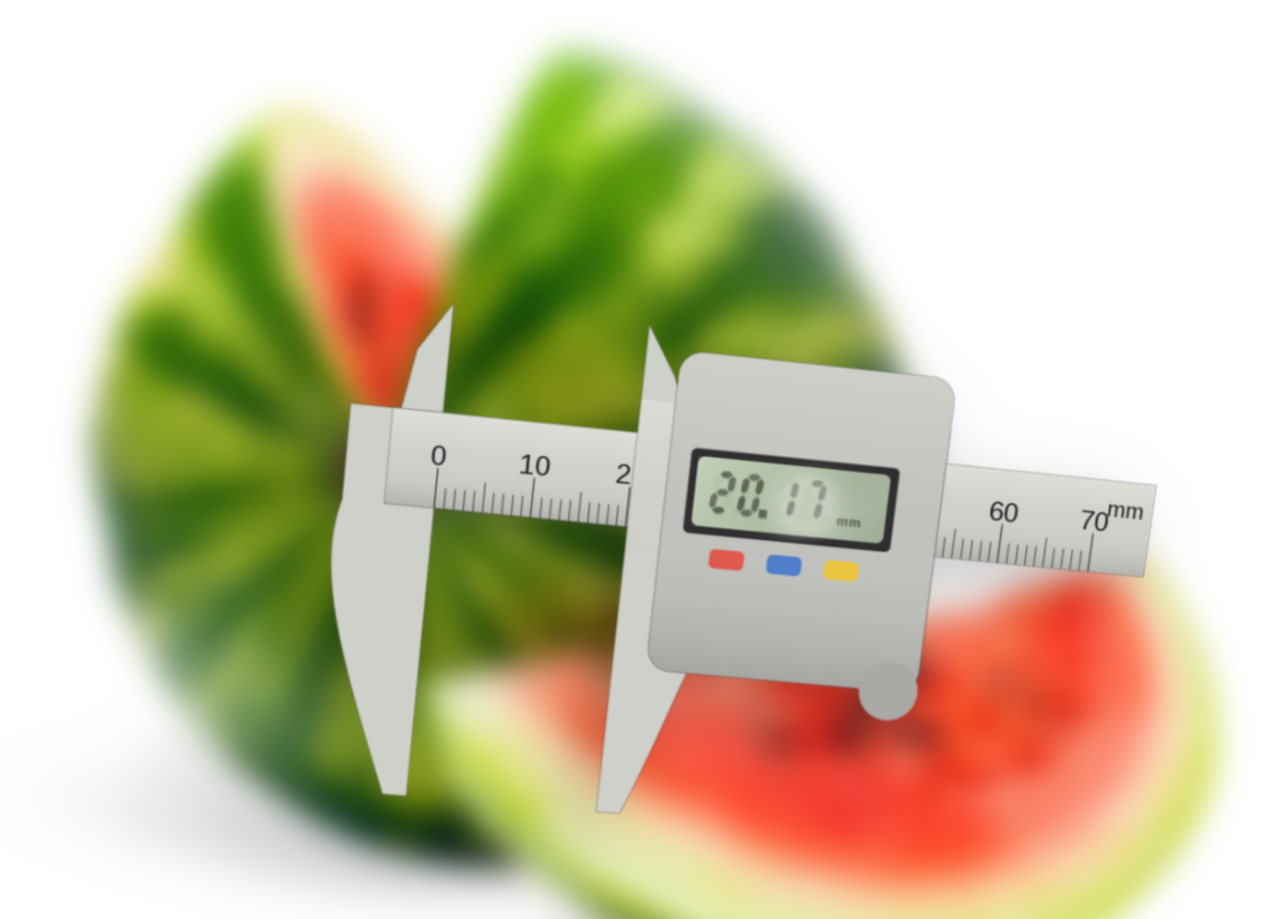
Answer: 20.17 mm
